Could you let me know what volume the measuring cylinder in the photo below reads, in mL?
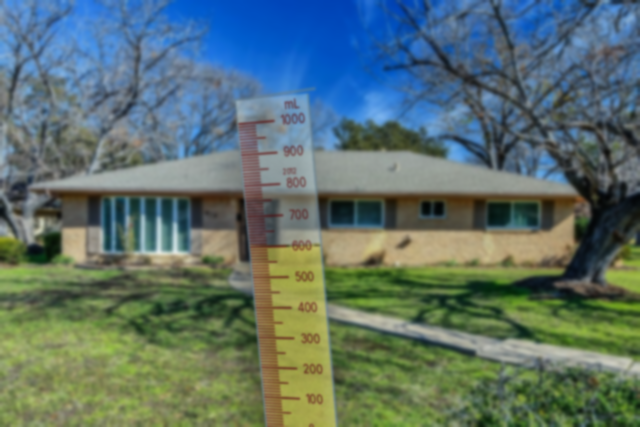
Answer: 600 mL
